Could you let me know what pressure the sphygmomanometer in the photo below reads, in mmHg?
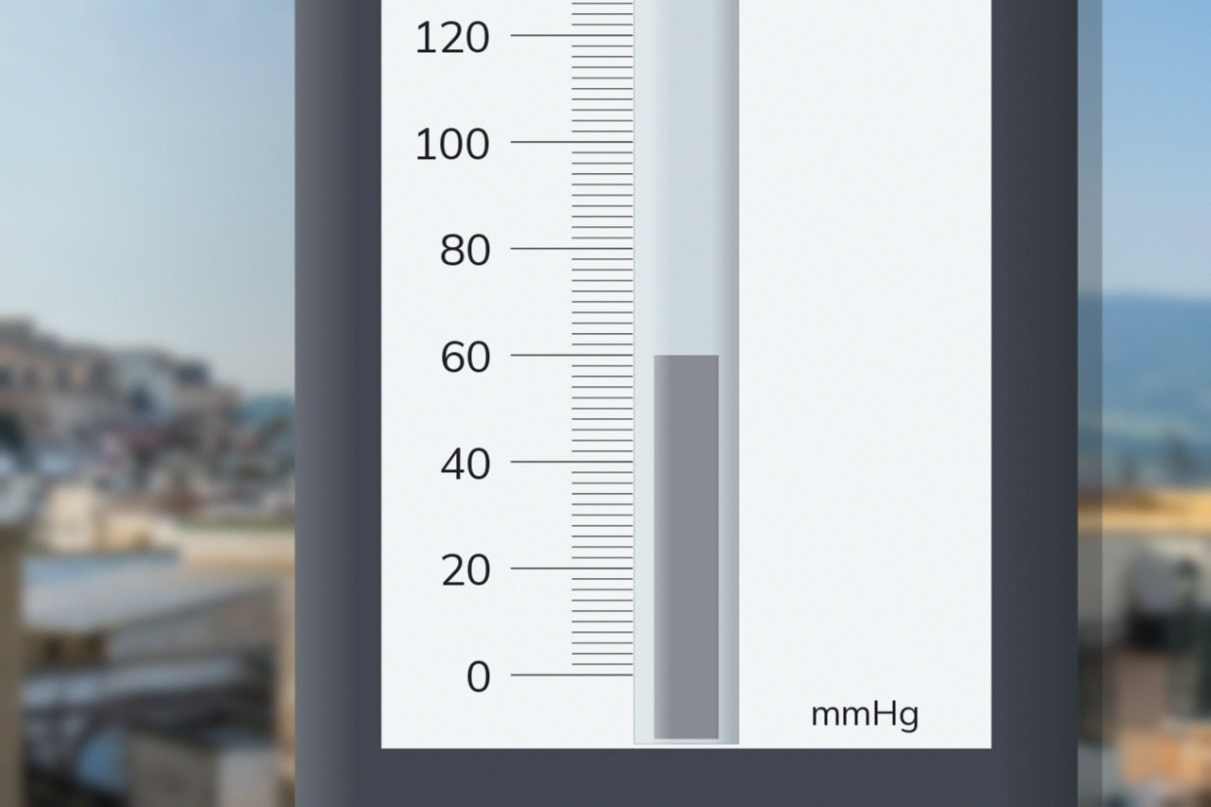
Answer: 60 mmHg
